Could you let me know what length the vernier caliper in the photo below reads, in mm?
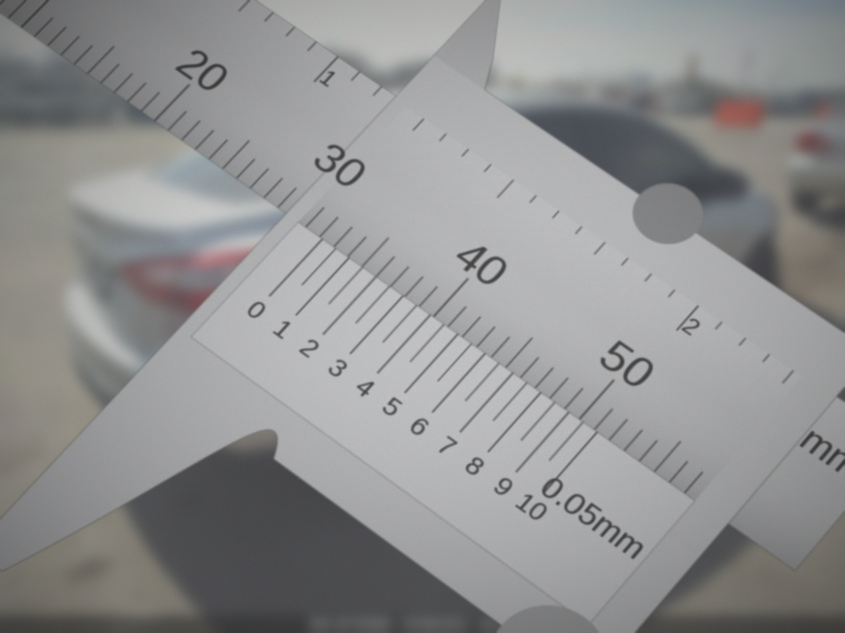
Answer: 32.2 mm
